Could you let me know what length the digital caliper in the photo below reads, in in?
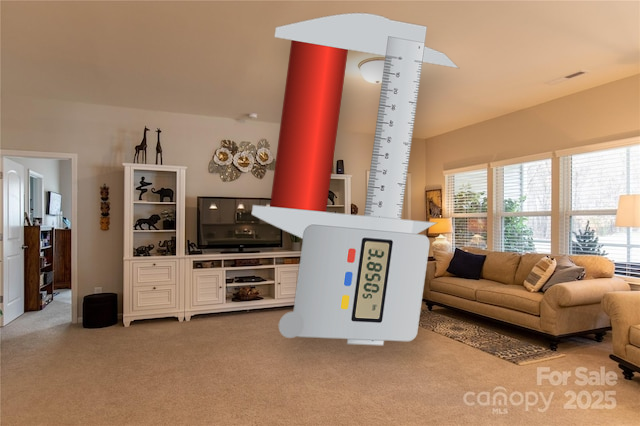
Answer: 3.8505 in
